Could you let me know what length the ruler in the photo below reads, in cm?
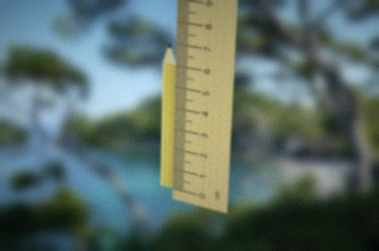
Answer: 7 cm
